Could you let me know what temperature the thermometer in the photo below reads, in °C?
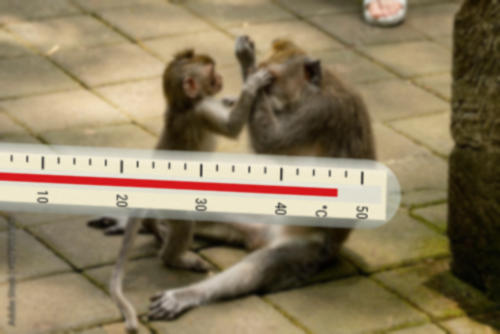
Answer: 47 °C
